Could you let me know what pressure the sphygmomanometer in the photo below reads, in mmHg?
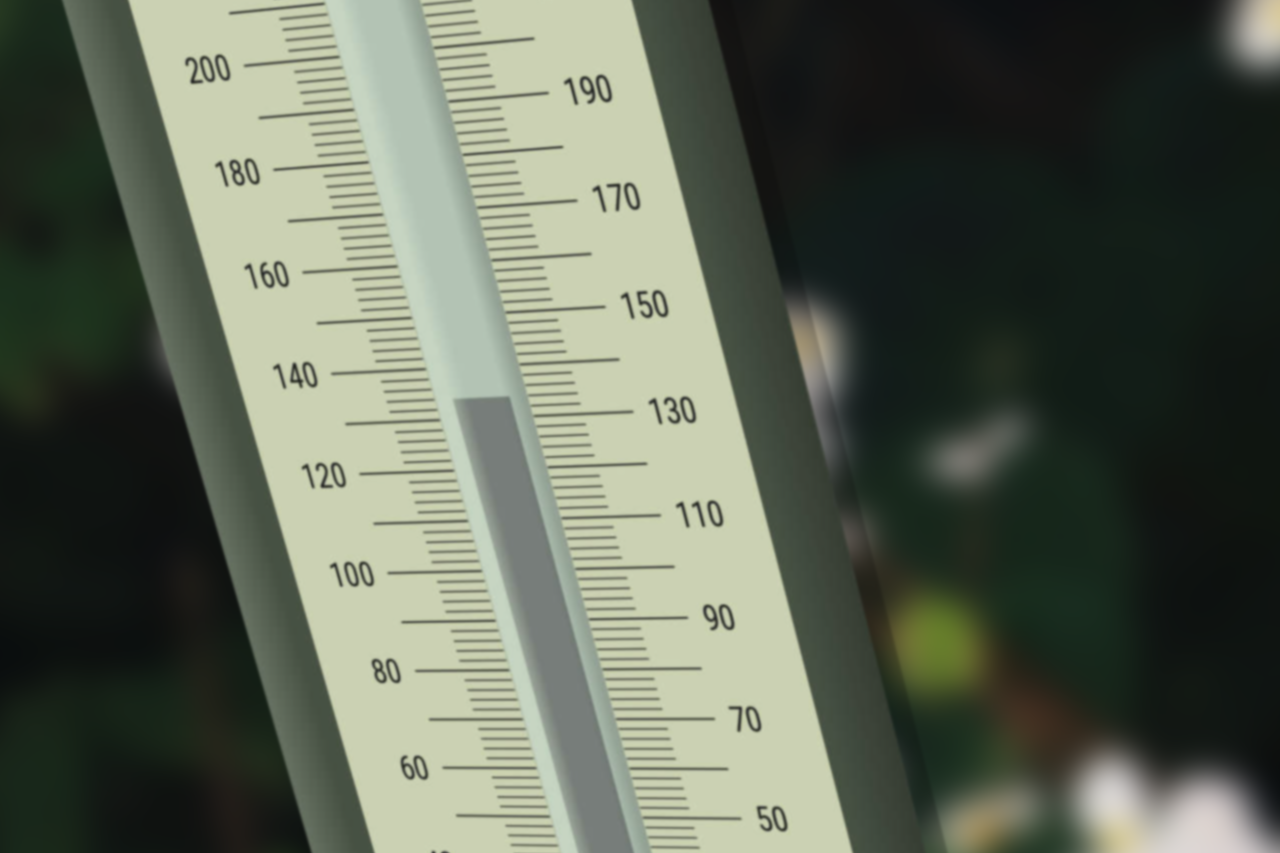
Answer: 134 mmHg
